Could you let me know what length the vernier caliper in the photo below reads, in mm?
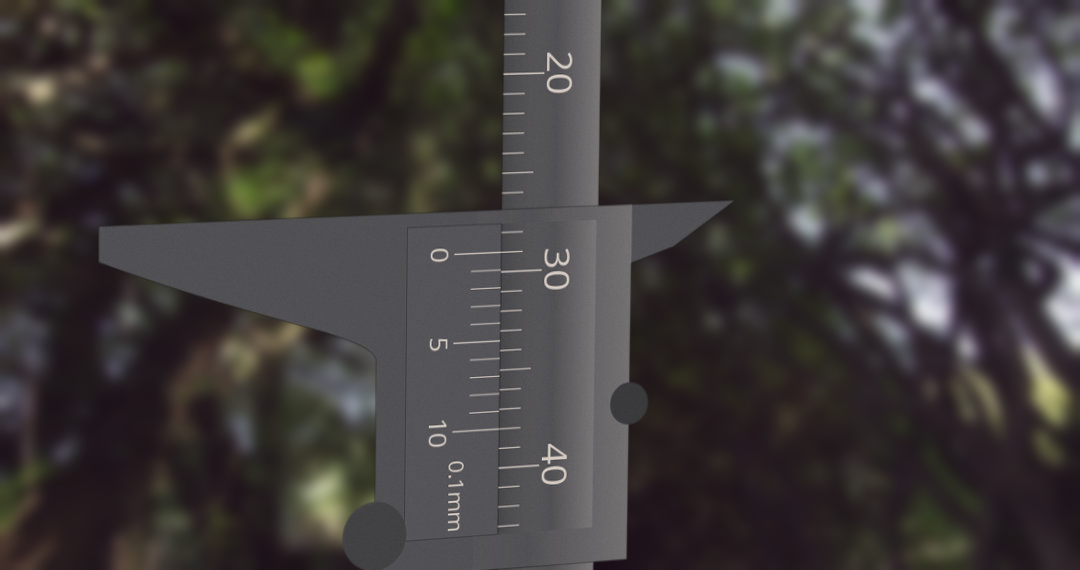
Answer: 29.0 mm
